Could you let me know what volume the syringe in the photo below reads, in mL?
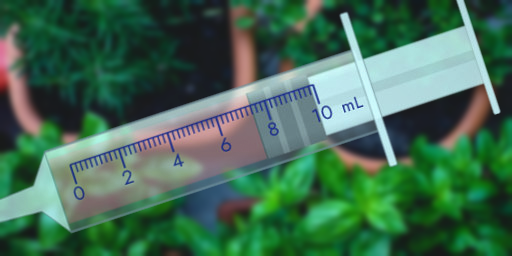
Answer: 7.4 mL
